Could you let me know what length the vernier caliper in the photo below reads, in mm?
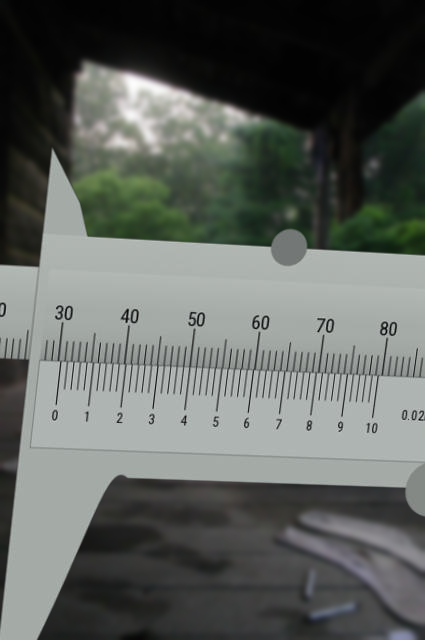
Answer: 30.4 mm
